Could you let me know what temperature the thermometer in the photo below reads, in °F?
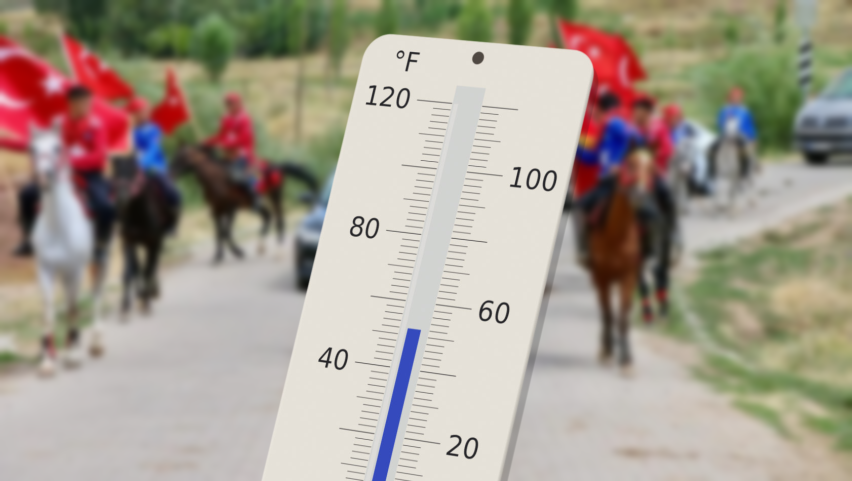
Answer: 52 °F
